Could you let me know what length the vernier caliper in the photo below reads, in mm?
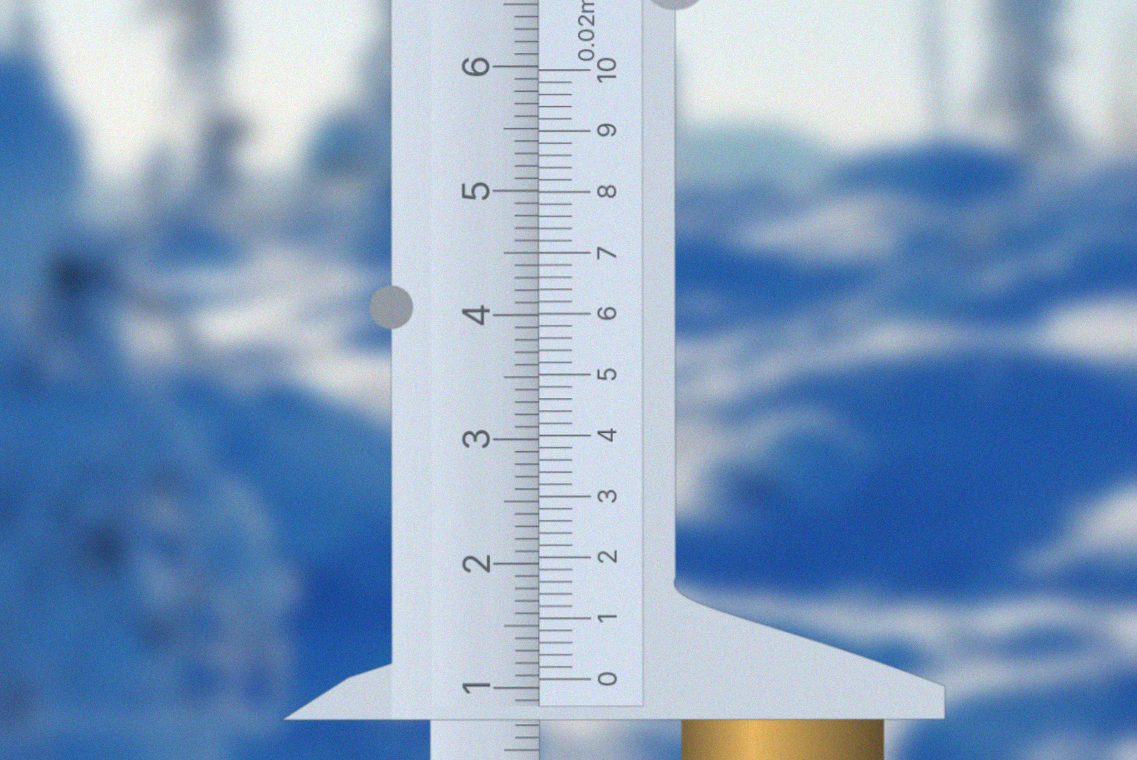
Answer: 10.7 mm
